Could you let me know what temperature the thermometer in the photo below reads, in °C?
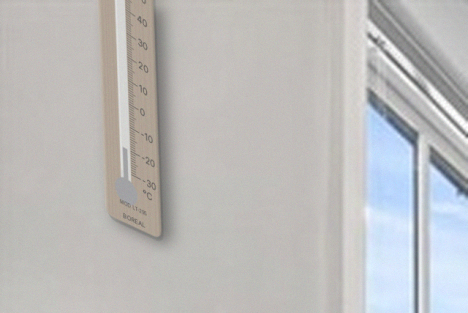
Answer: -20 °C
